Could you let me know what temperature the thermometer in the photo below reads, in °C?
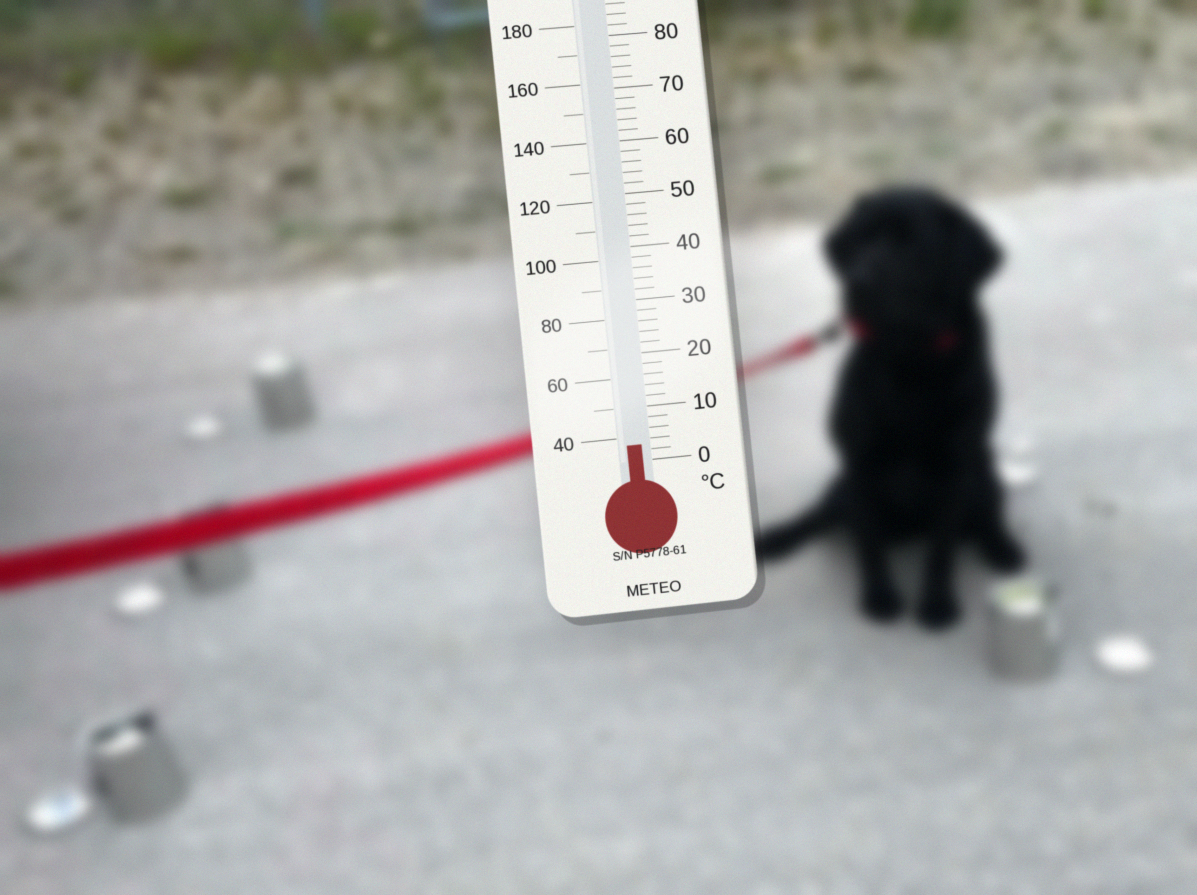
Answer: 3 °C
